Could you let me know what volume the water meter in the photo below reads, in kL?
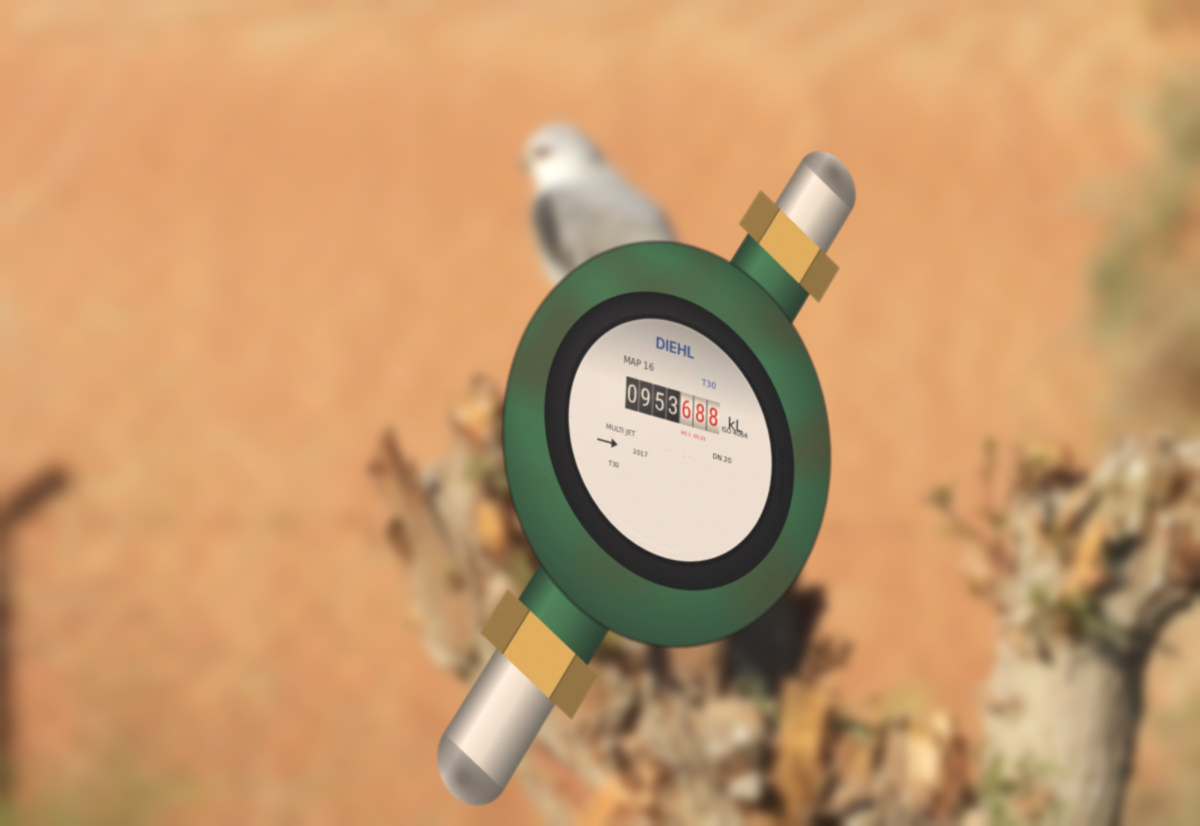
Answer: 953.688 kL
